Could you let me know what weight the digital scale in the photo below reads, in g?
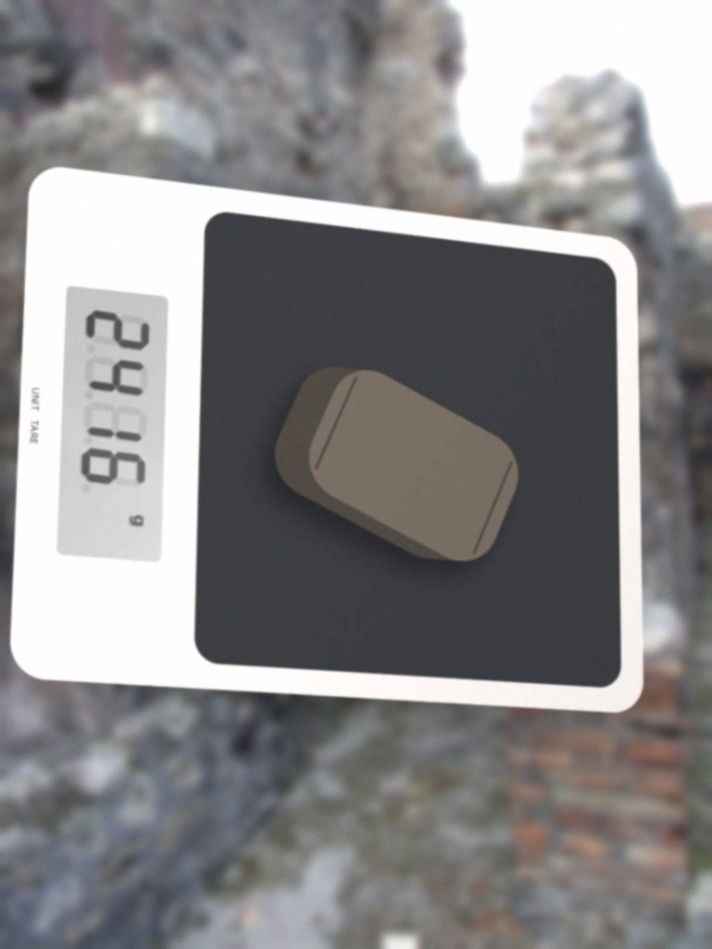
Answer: 2416 g
